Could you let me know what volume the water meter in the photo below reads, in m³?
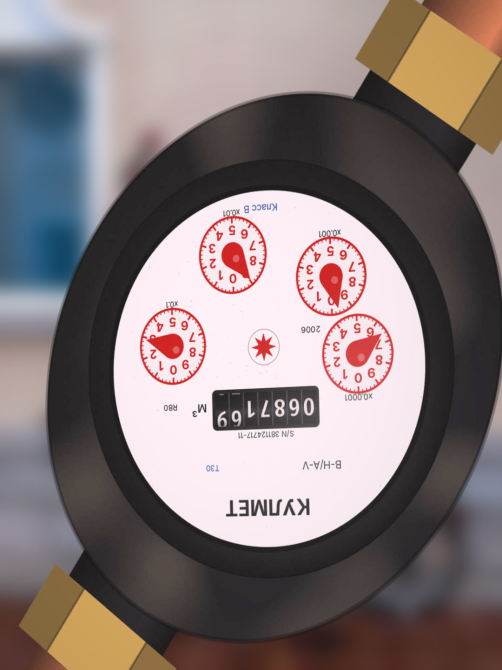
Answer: 687169.2896 m³
